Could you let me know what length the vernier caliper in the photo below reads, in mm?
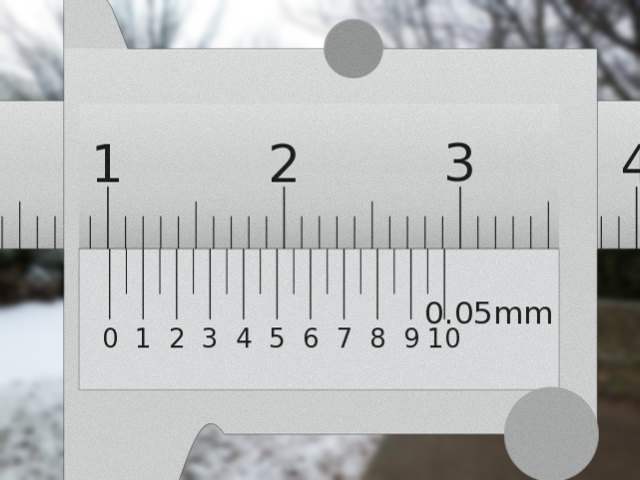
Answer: 10.1 mm
